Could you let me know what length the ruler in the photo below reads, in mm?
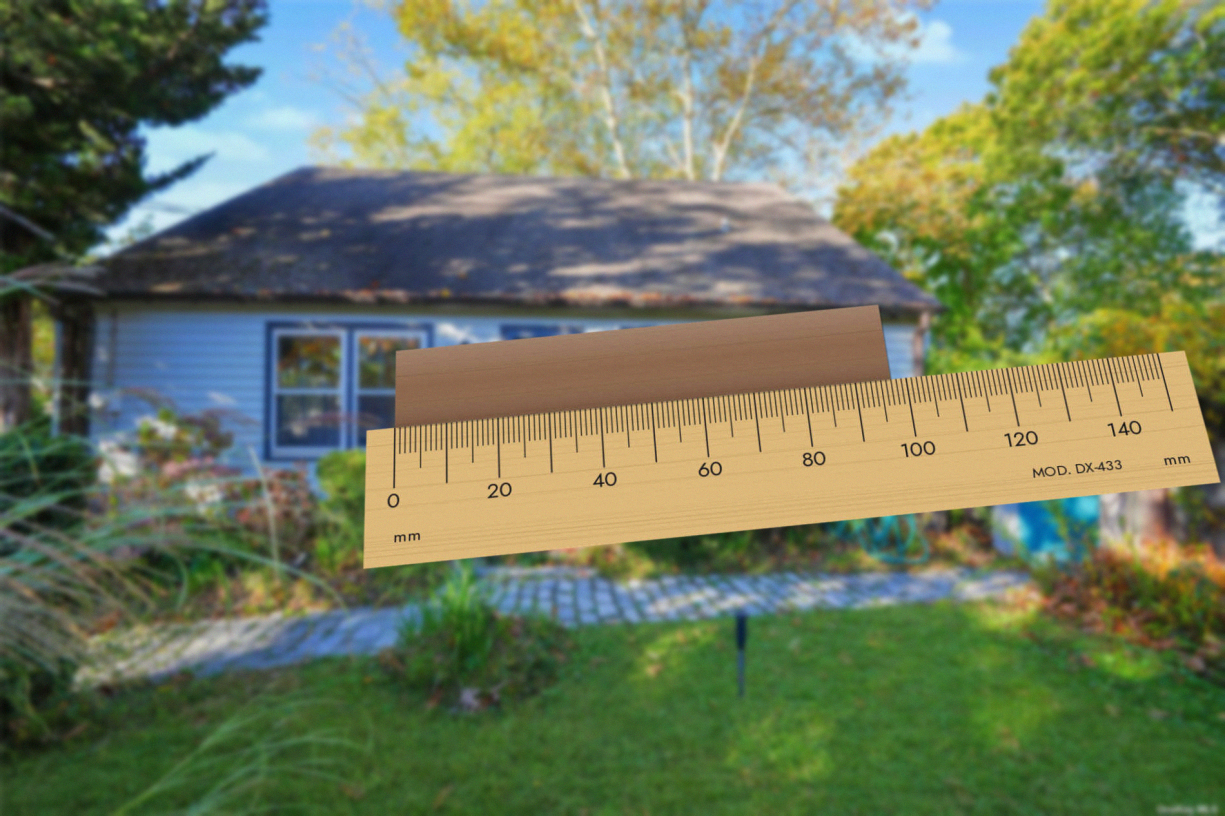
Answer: 97 mm
